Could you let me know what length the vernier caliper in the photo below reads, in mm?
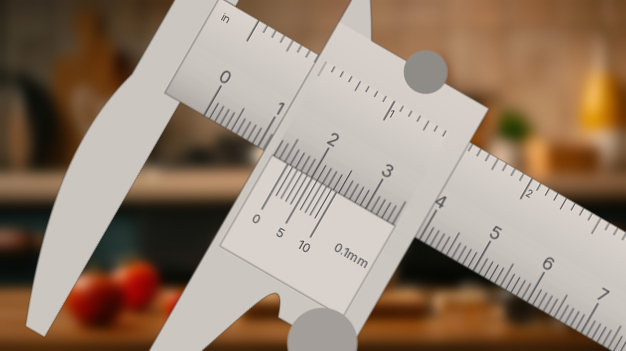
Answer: 15.6 mm
